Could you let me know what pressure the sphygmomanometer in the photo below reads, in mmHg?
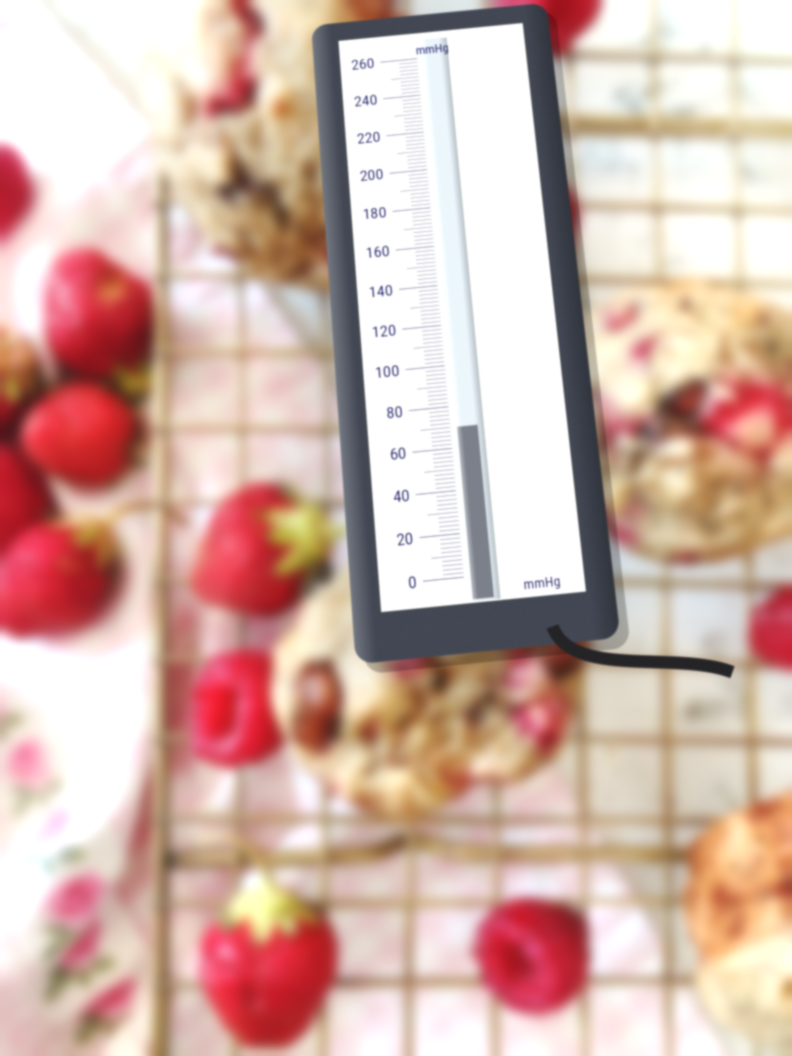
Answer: 70 mmHg
